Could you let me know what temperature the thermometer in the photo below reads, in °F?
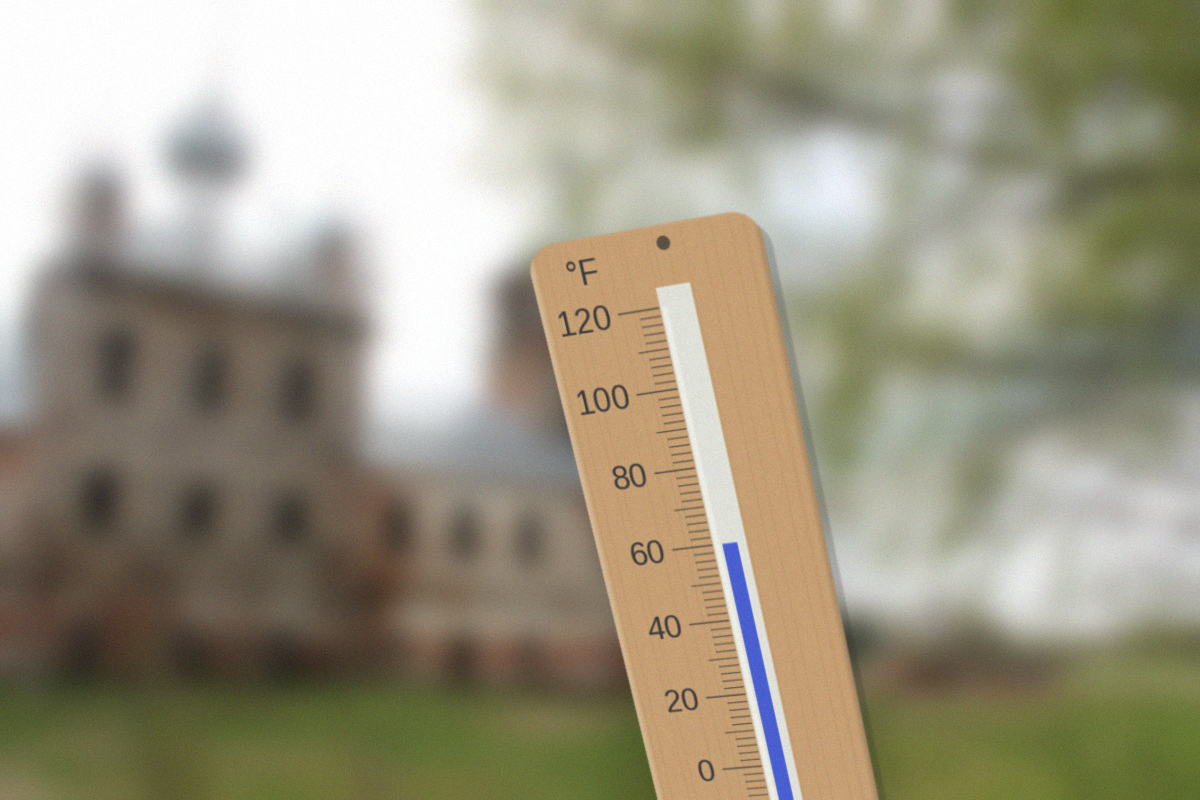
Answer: 60 °F
